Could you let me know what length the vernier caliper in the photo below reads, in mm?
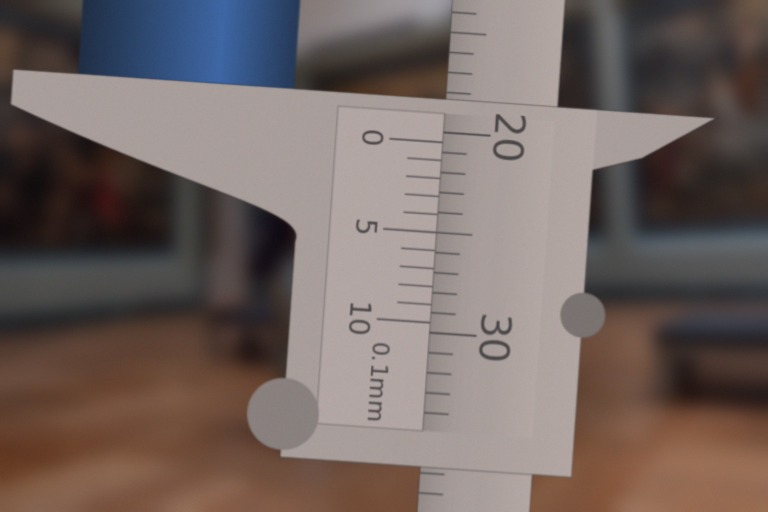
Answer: 20.5 mm
